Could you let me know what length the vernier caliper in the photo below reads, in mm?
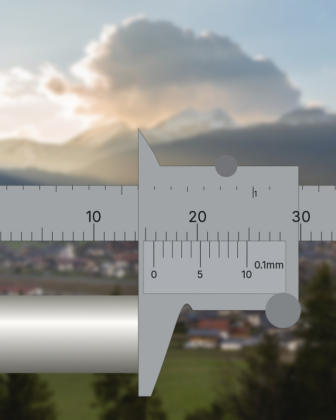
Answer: 15.8 mm
